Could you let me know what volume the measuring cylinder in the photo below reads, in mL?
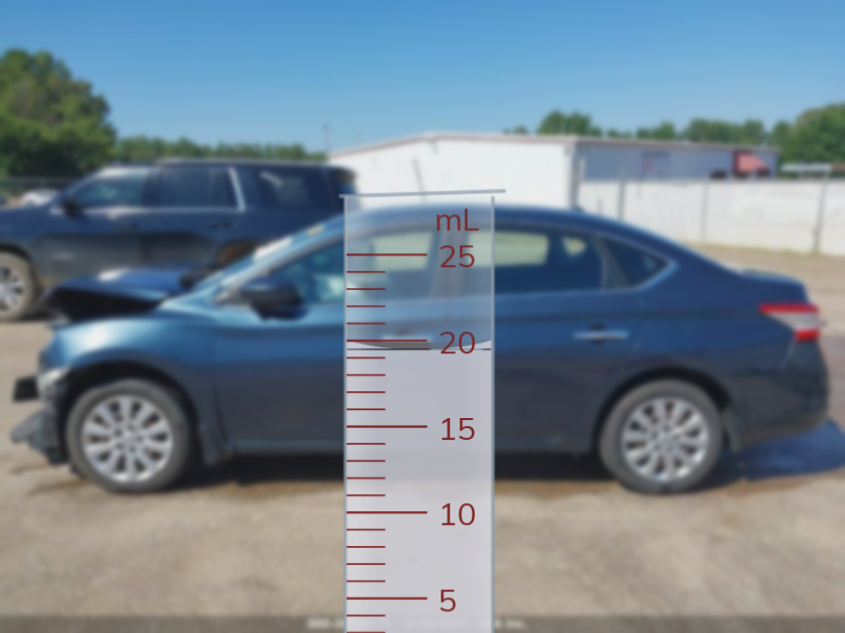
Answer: 19.5 mL
